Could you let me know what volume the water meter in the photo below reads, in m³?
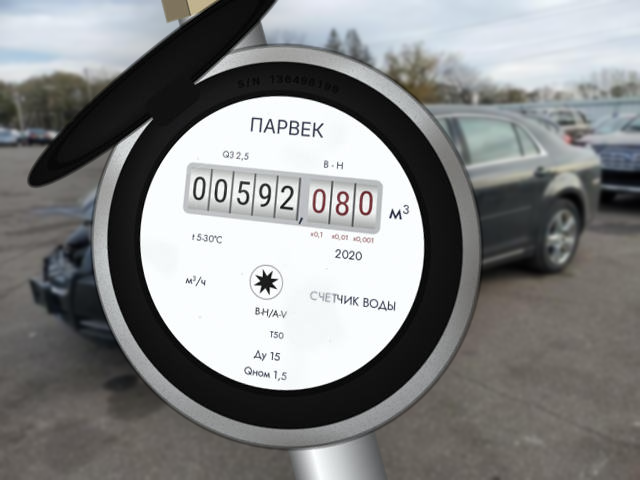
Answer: 592.080 m³
